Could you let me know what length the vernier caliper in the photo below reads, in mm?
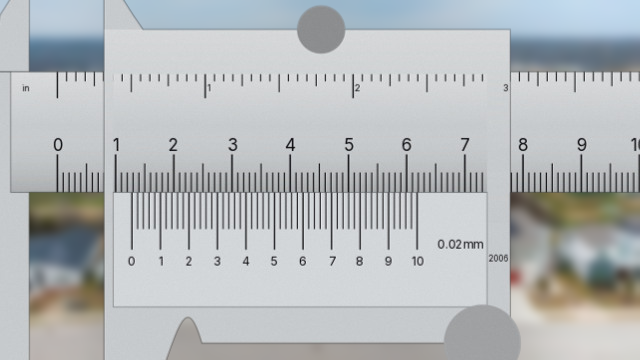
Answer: 12.8 mm
